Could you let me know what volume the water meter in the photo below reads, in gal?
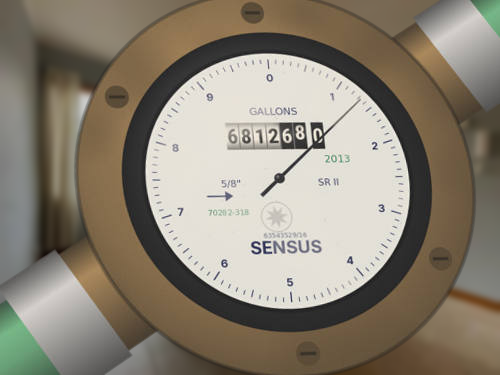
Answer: 6812681.3 gal
